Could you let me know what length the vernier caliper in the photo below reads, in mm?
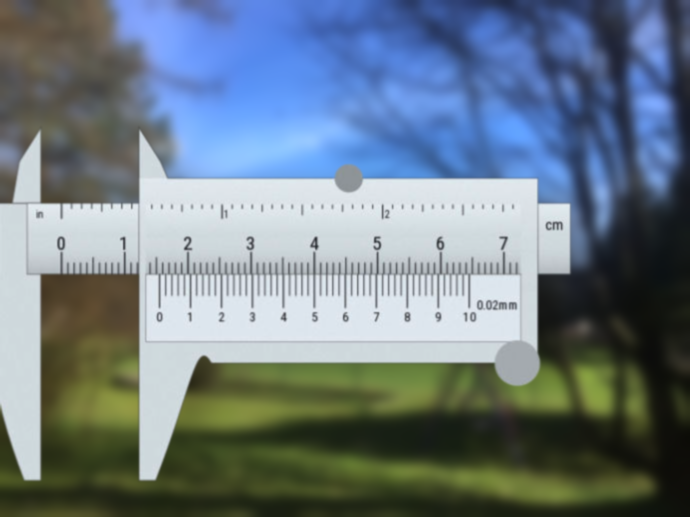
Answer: 15.5 mm
